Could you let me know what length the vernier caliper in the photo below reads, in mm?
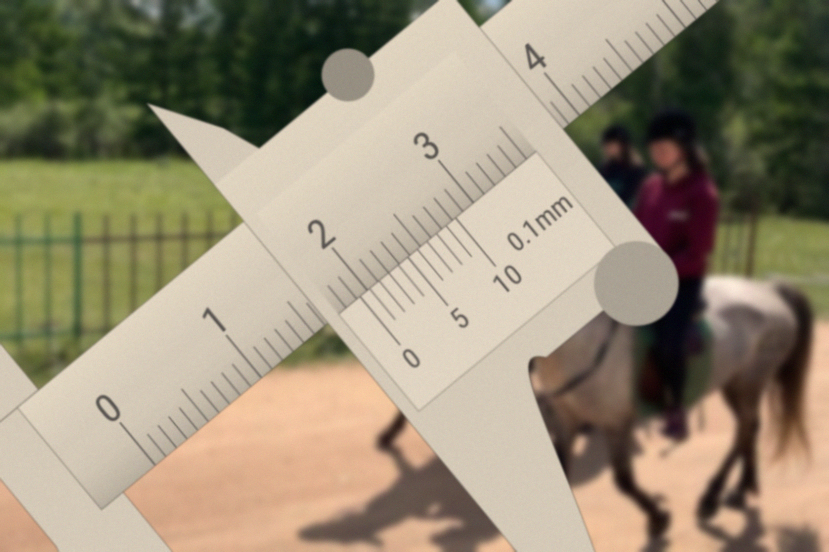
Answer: 19.3 mm
